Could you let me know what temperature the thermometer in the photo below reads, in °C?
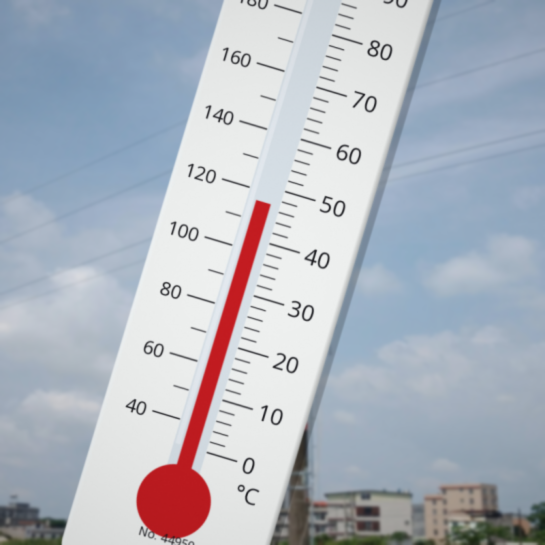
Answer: 47 °C
